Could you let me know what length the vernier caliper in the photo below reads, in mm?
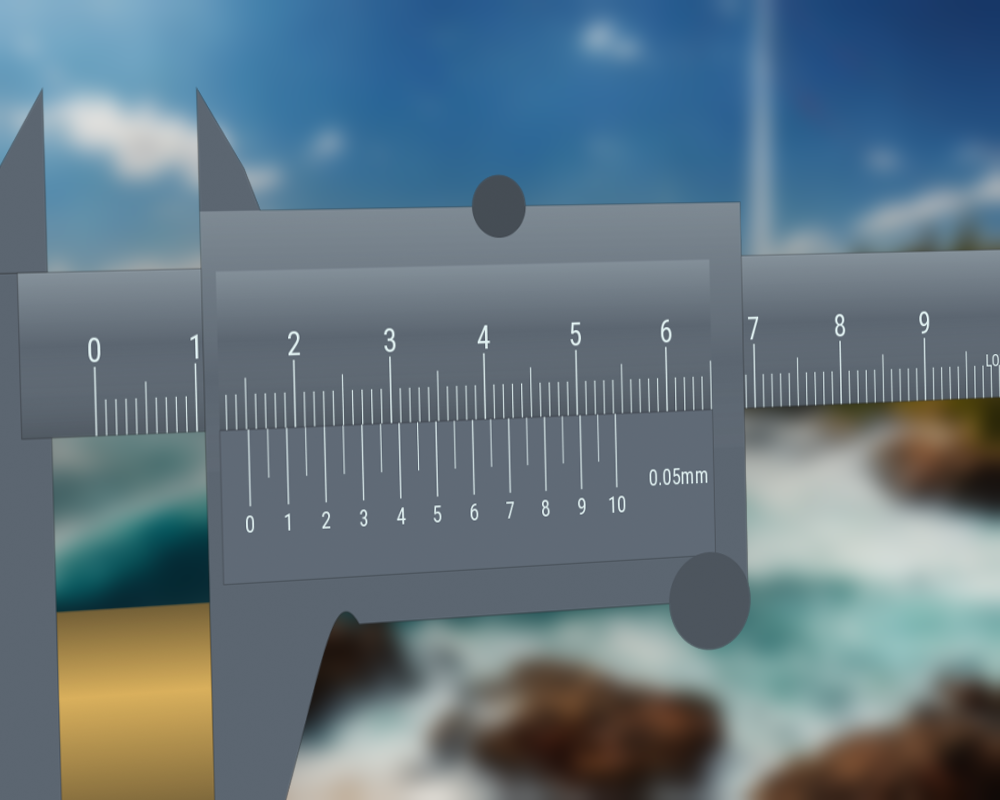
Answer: 15.2 mm
